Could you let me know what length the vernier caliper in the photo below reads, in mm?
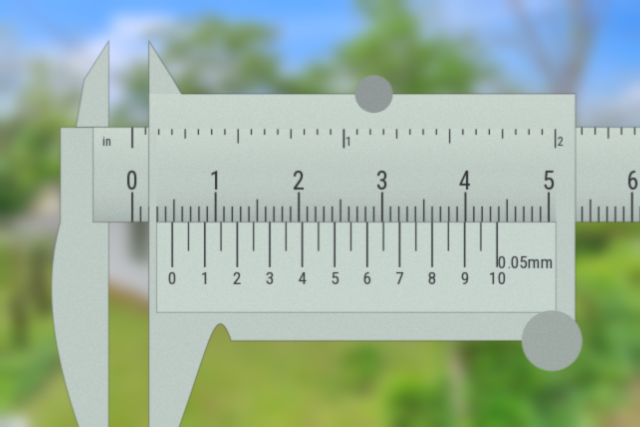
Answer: 4.8 mm
